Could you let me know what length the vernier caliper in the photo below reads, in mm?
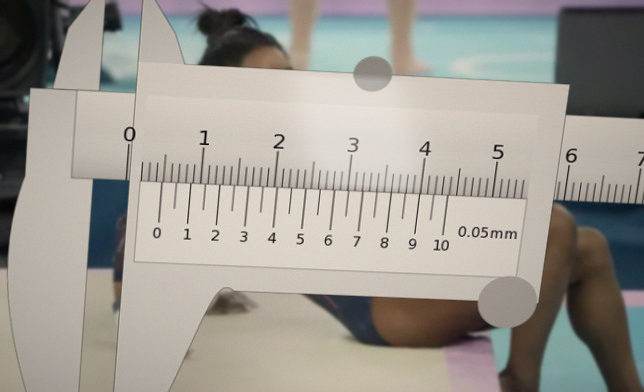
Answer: 4.8 mm
